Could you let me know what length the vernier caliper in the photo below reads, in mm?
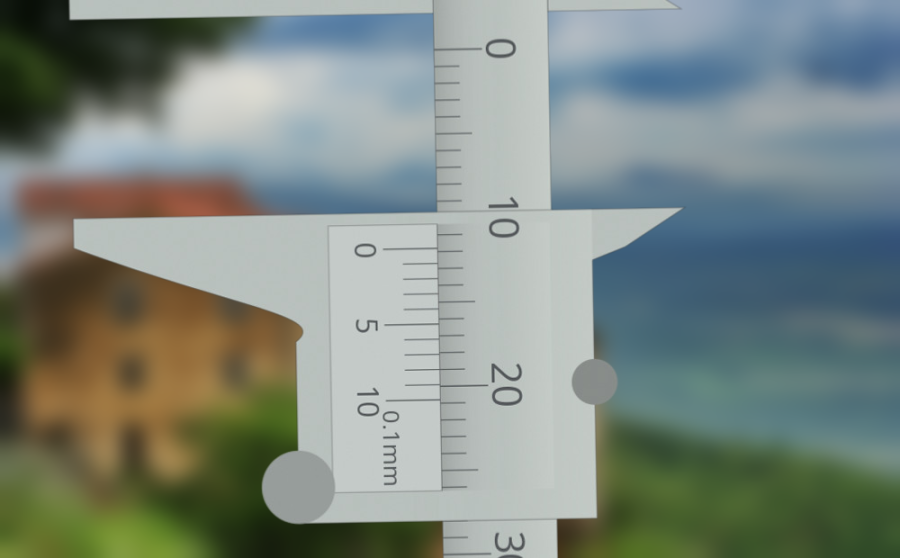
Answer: 11.8 mm
